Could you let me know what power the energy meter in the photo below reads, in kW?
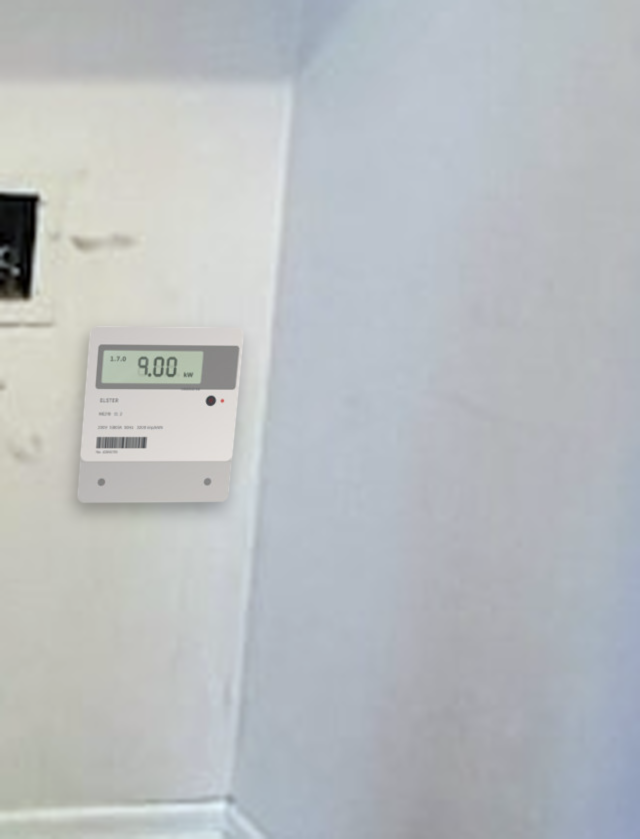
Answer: 9.00 kW
